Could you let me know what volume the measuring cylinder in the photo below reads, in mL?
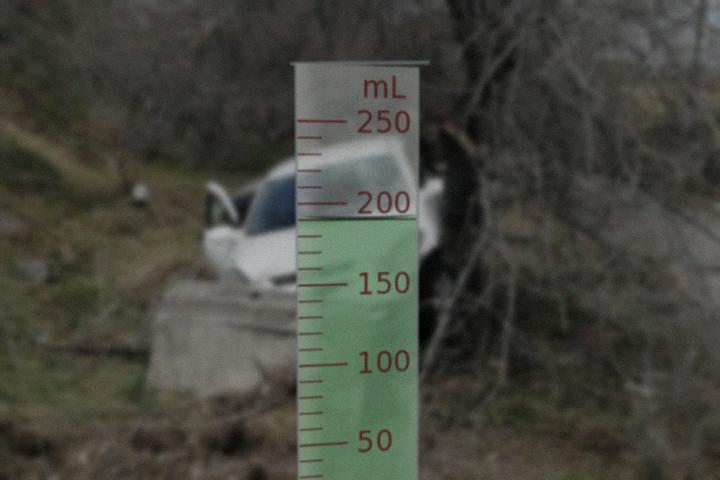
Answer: 190 mL
